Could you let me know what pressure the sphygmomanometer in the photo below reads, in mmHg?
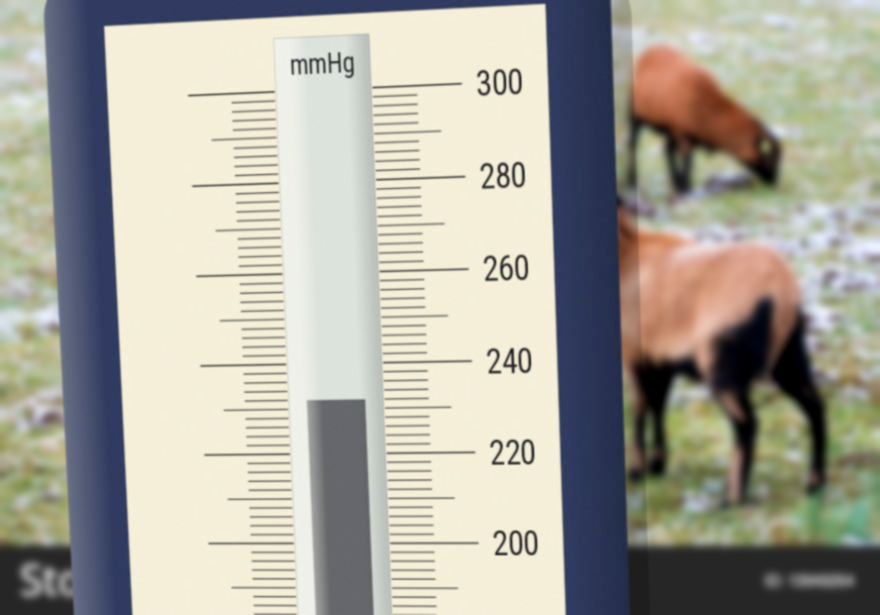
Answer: 232 mmHg
